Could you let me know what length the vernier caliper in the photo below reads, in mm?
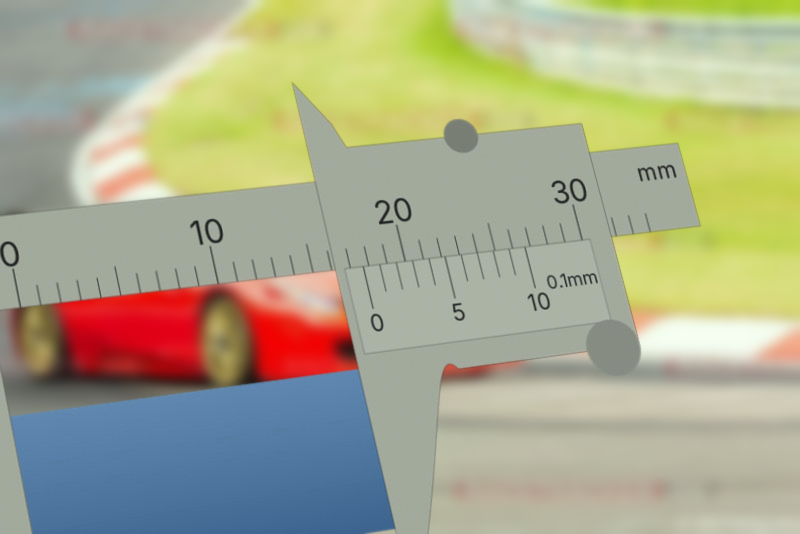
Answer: 17.7 mm
